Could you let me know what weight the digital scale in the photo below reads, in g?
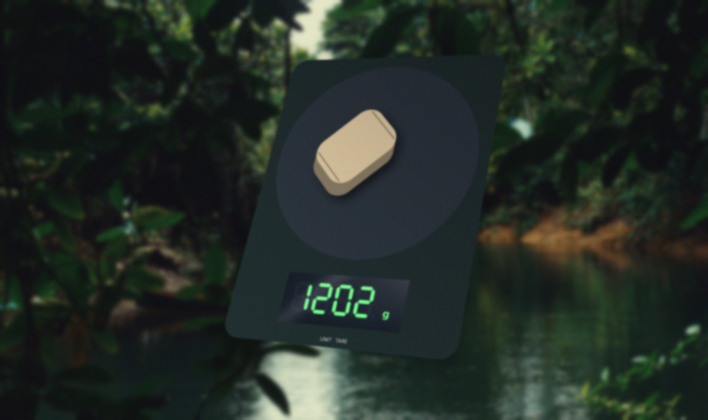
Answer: 1202 g
